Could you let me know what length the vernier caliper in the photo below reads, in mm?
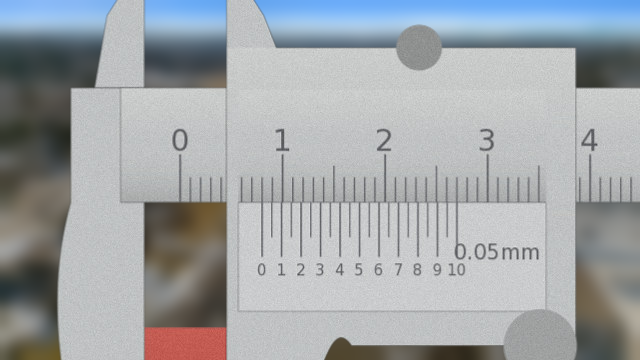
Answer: 8.0 mm
